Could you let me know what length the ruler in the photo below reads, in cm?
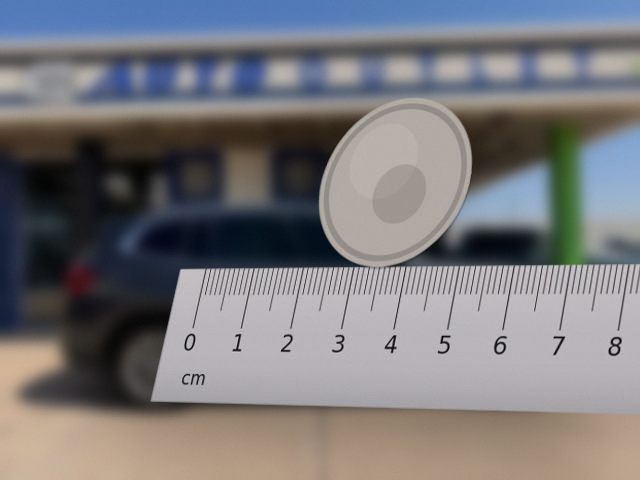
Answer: 2.9 cm
